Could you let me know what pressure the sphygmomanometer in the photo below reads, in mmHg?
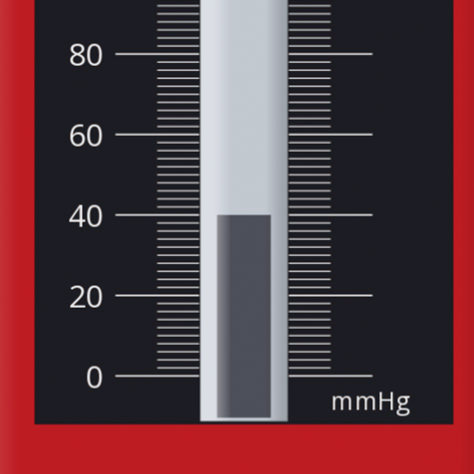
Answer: 40 mmHg
